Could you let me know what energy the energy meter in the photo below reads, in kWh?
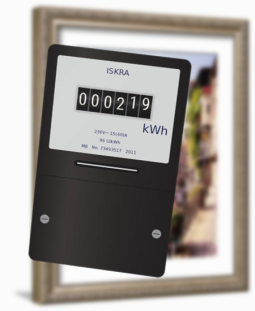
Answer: 219 kWh
